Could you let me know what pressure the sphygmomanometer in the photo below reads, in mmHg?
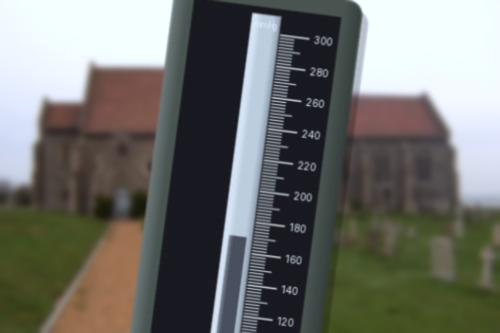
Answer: 170 mmHg
